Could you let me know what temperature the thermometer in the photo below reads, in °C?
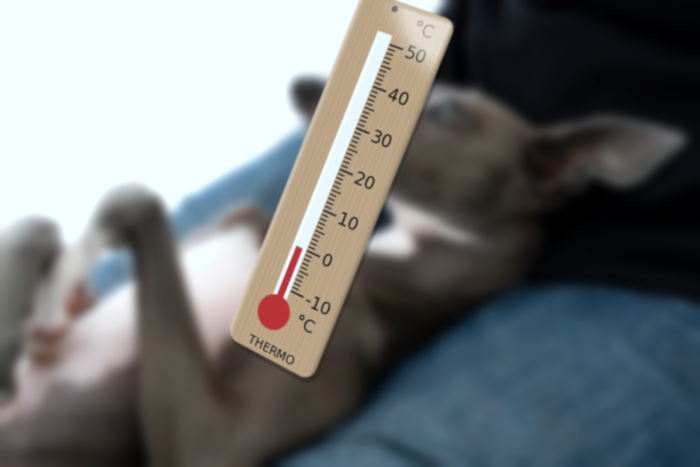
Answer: 0 °C
